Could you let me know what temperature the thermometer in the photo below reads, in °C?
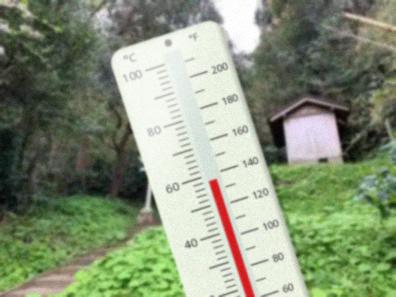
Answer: 58 °C
